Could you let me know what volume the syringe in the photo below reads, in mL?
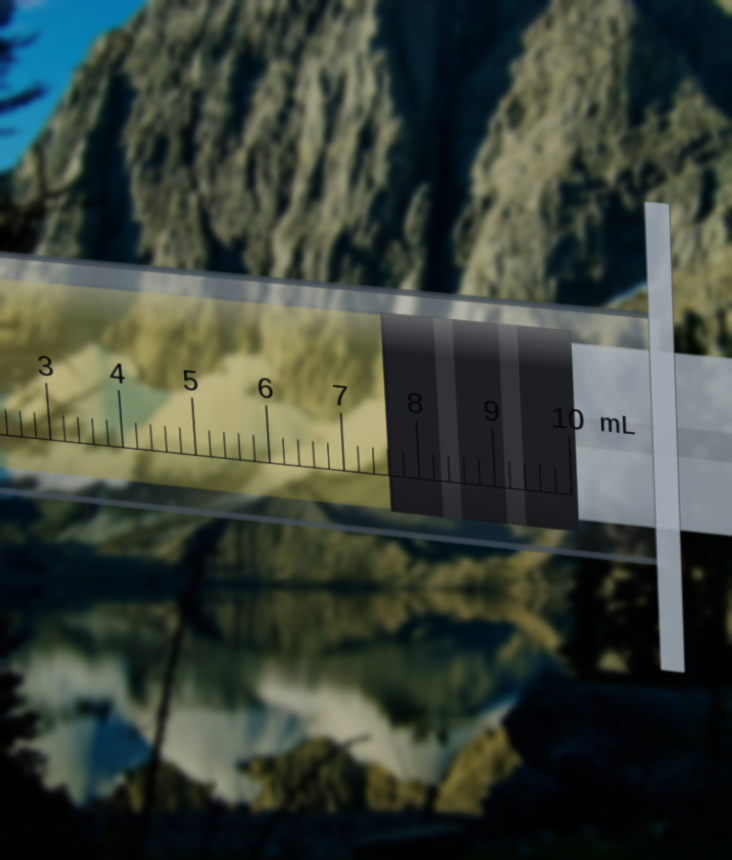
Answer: 7.6 mL
